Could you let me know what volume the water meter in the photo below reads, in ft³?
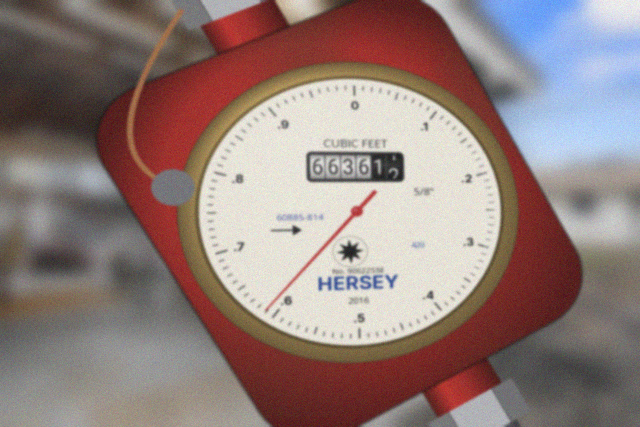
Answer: 663611.61 ft³
